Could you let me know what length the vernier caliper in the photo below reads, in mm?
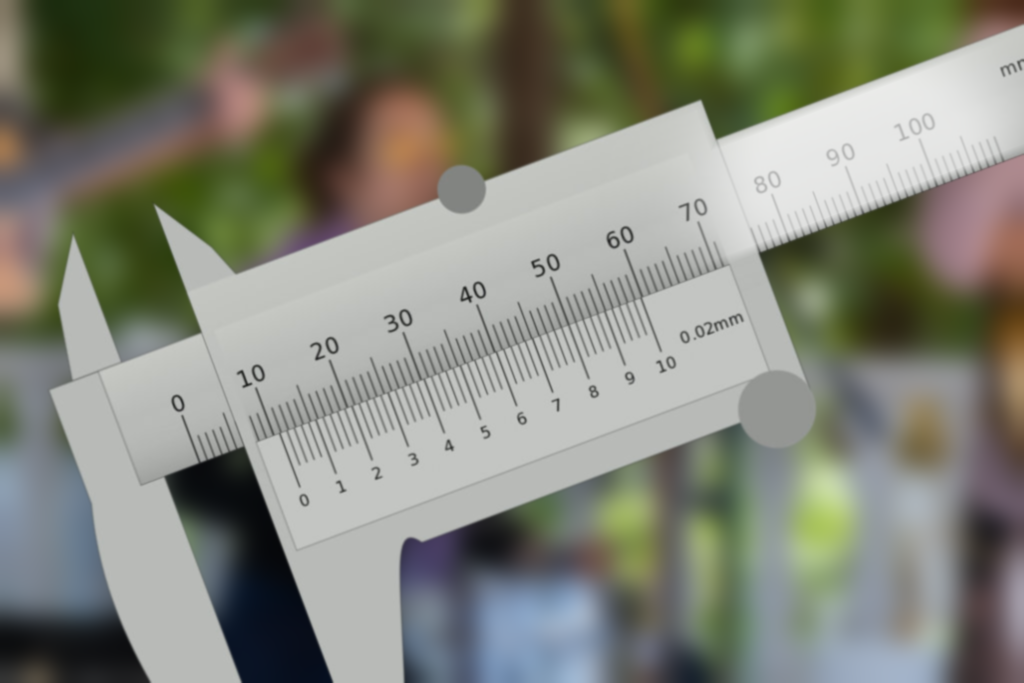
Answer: 10.8 mm
